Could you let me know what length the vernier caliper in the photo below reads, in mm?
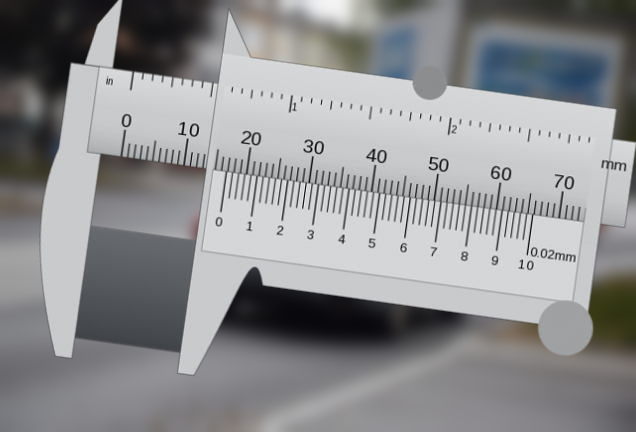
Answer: 16.8 mm
